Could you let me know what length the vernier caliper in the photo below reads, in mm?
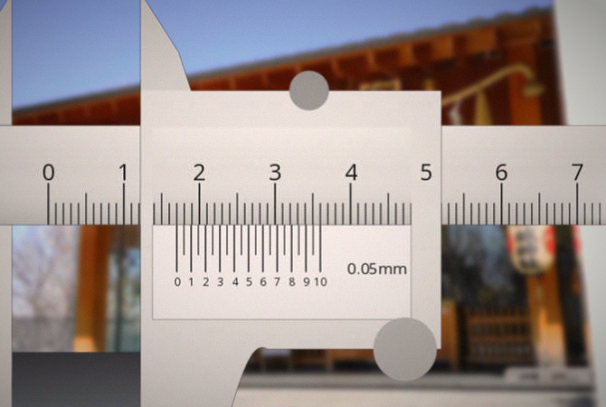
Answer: 17.0 mm
